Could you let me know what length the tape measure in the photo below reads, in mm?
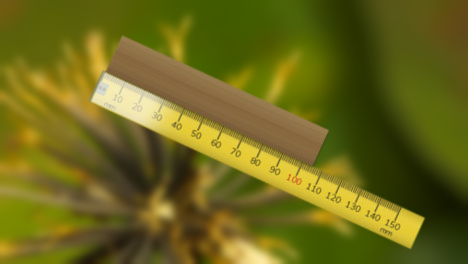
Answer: 105 mm
